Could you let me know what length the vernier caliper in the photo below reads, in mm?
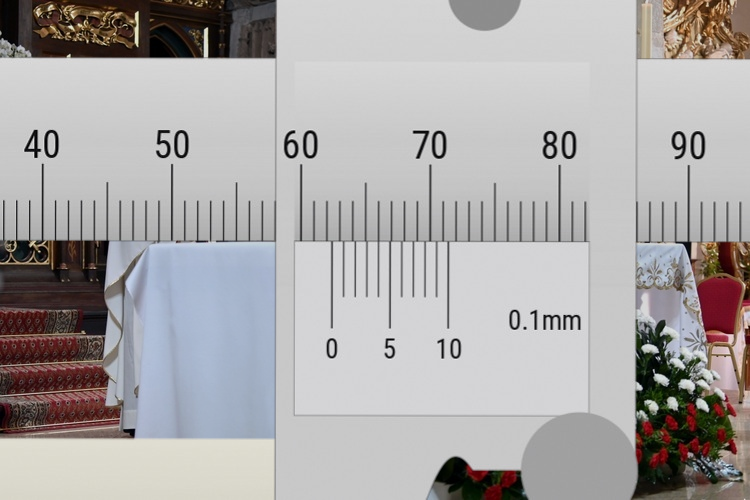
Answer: 62.4 mm
